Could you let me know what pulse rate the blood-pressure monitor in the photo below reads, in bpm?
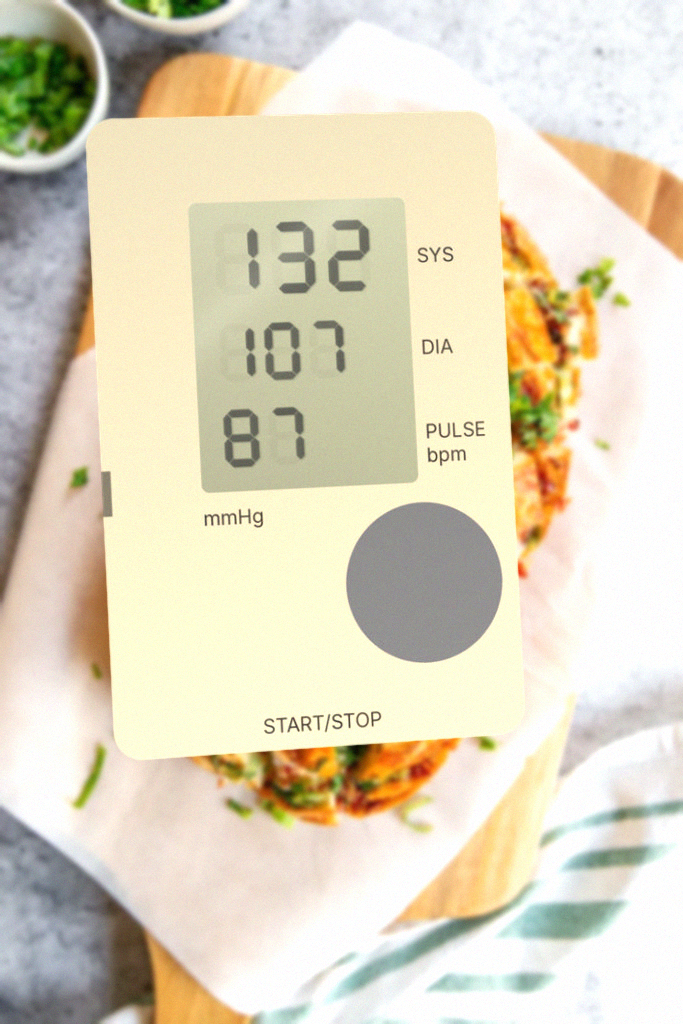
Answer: 87 bpm
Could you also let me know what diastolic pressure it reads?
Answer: 107 mmHg
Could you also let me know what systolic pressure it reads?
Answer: 132 mmHg
